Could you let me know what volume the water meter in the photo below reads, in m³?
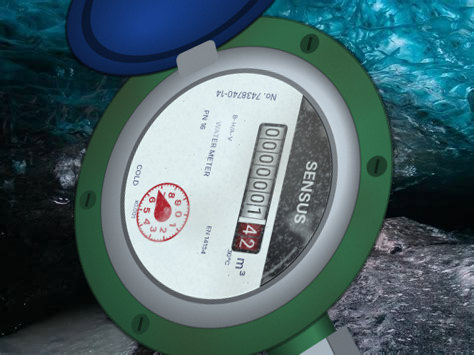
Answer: 1.426 m³
